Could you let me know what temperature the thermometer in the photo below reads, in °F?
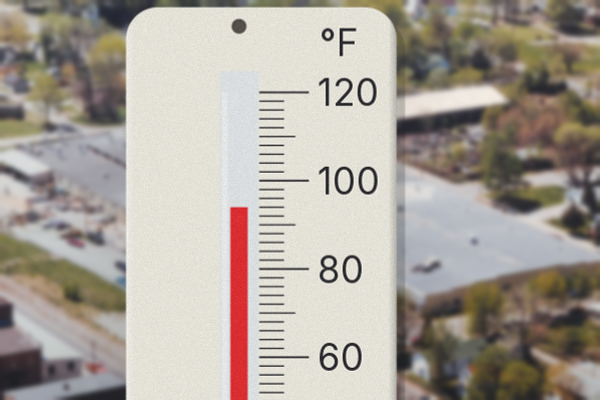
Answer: 94 °F
